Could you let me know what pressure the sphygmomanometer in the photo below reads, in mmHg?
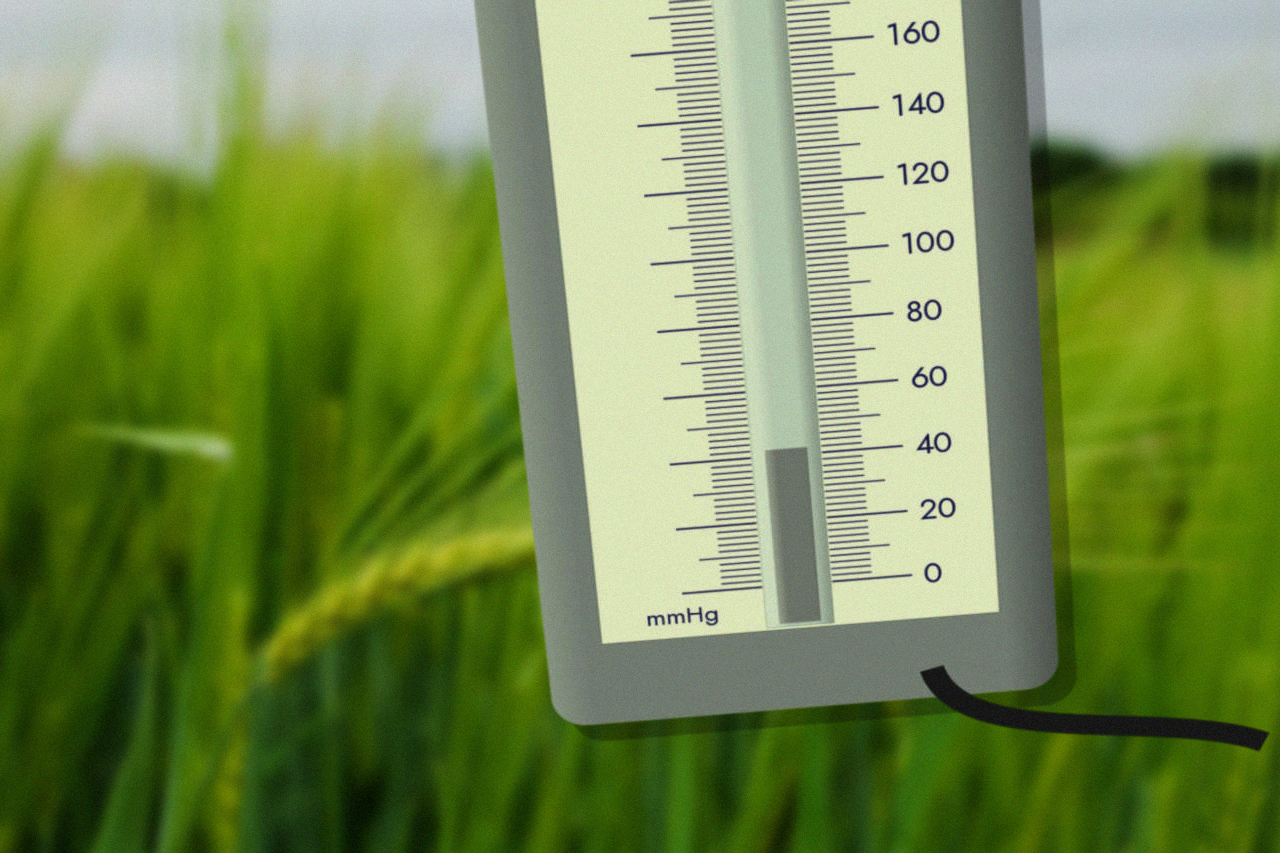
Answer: 42 mmHg
